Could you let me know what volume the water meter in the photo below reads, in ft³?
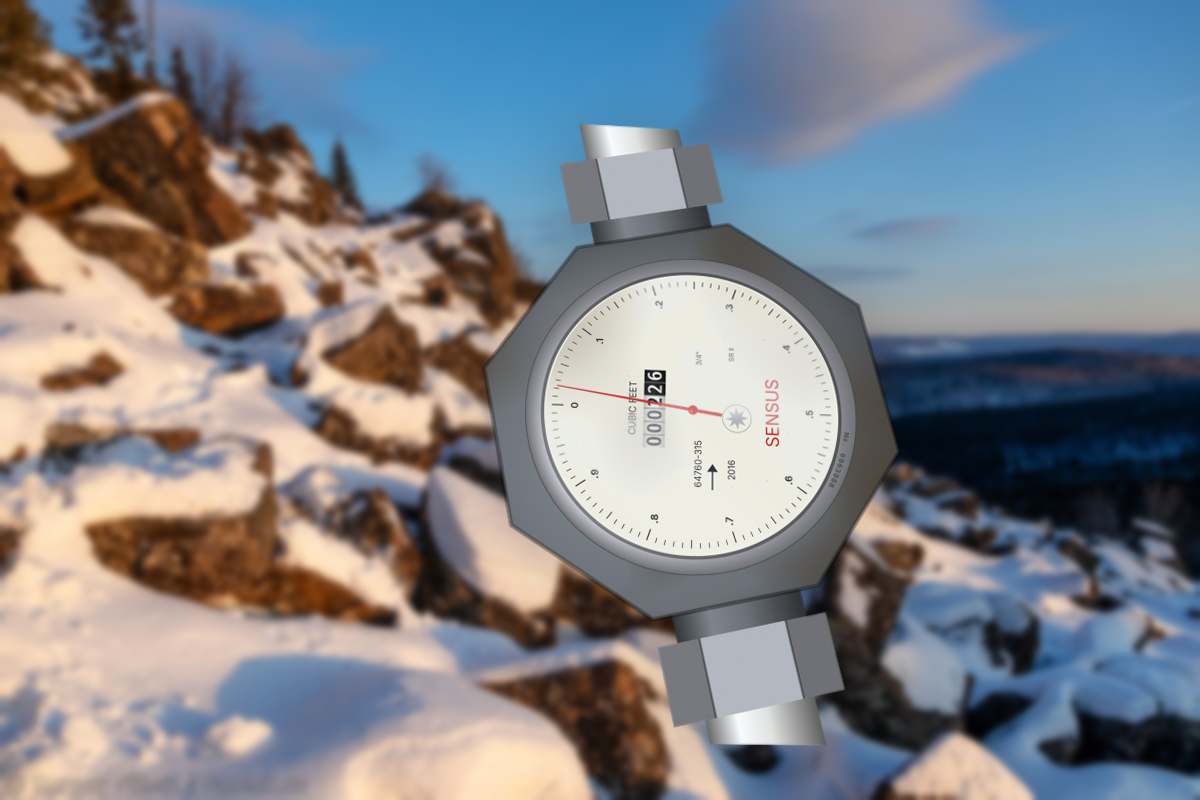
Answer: 226.02 ft³
